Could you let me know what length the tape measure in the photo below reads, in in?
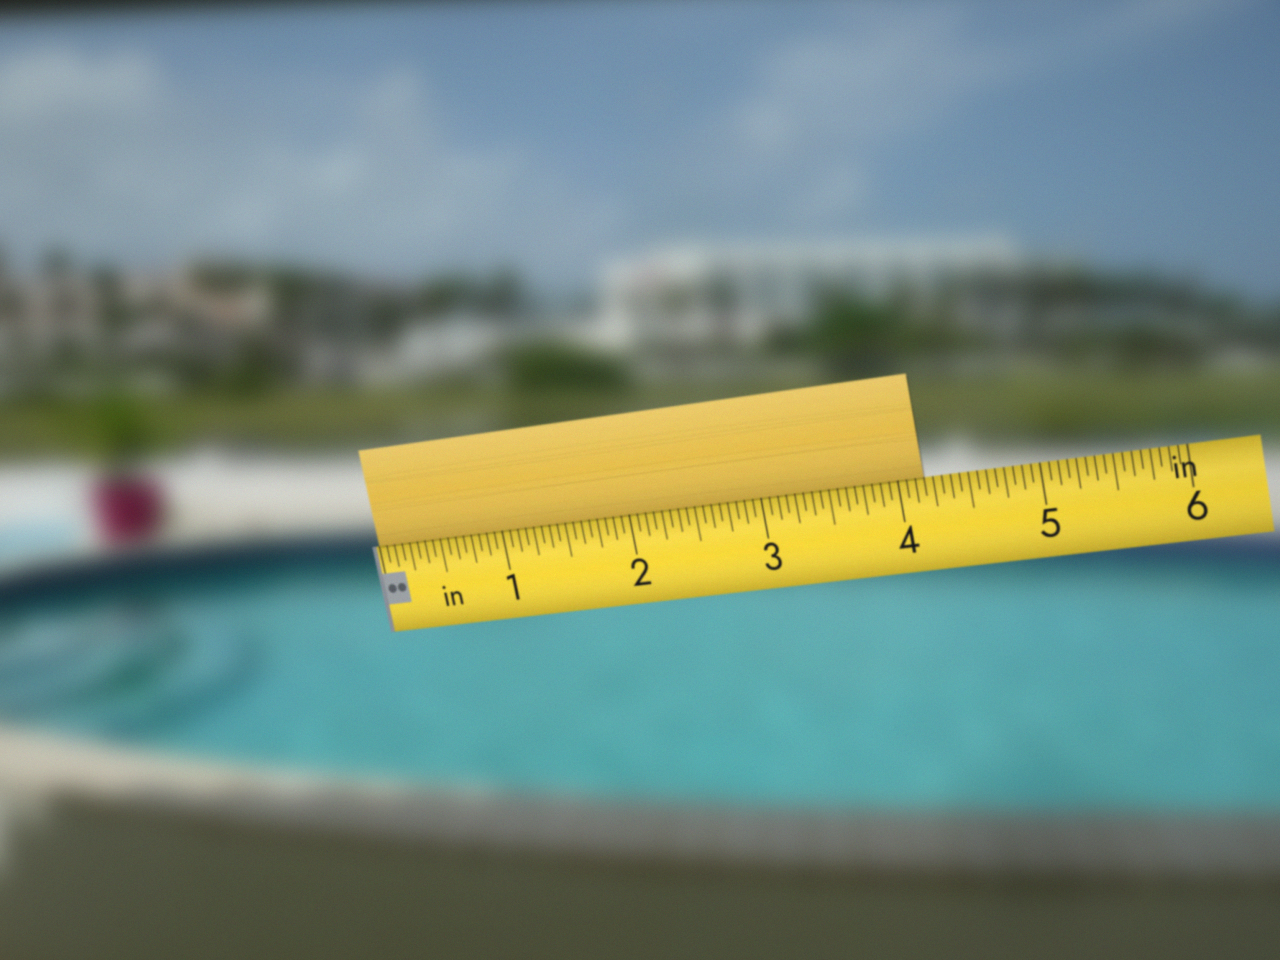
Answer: 4.1875 in
